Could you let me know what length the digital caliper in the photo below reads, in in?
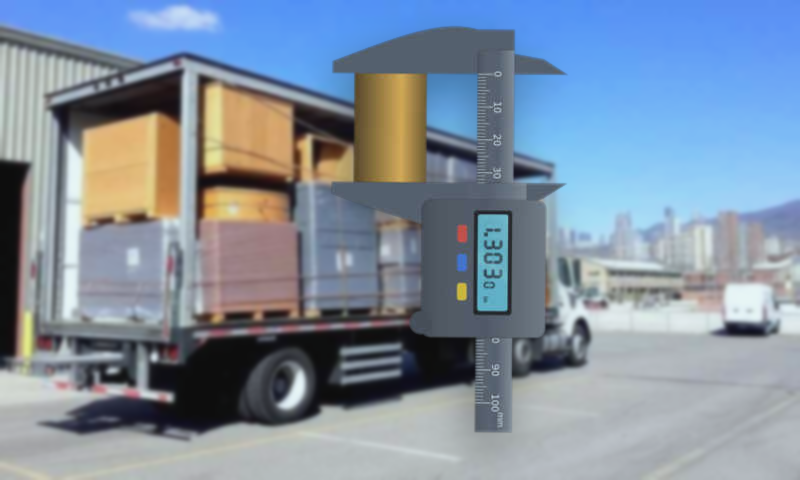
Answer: 1.3030 in
